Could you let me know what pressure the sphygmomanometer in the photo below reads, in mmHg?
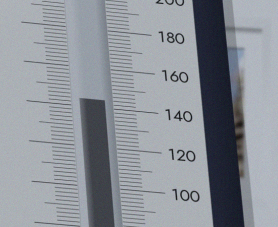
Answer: 144 mmHg
